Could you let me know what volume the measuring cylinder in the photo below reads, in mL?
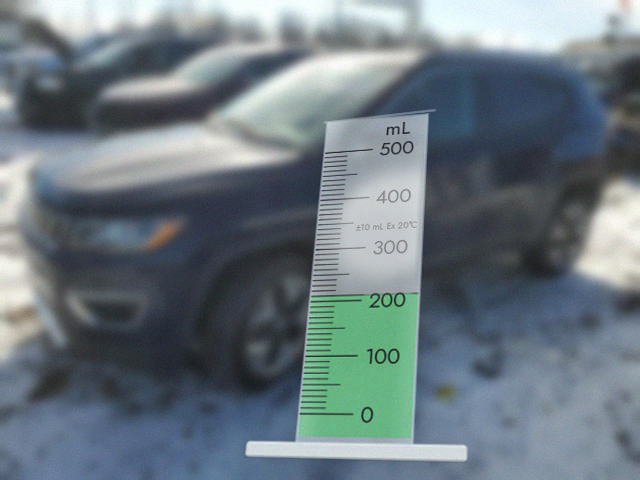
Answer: 210 mL
